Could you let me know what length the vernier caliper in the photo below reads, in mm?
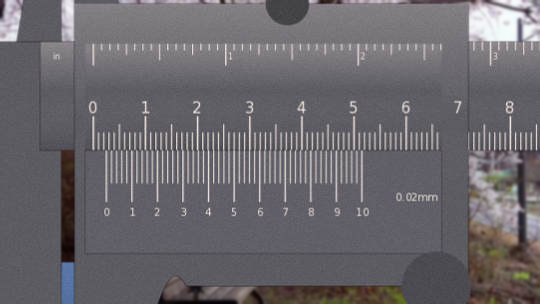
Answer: 2.5 mm
